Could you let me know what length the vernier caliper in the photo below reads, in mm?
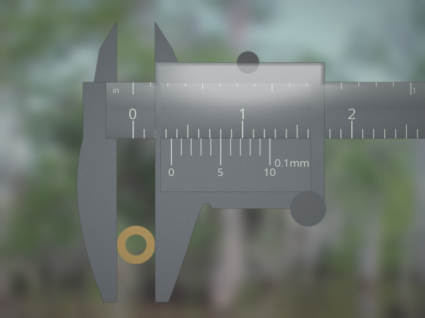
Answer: 3.5 mm
